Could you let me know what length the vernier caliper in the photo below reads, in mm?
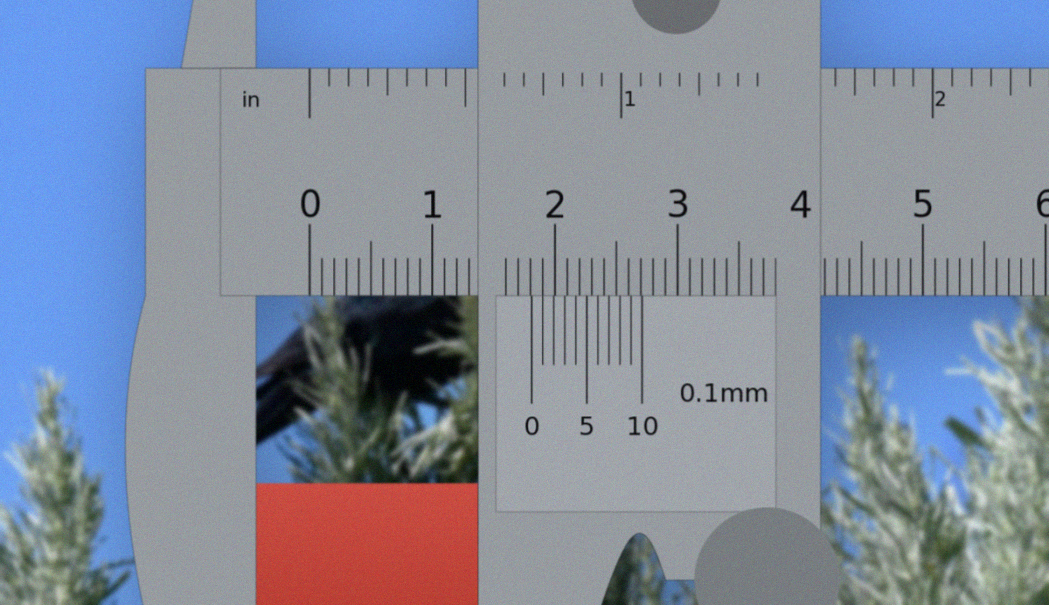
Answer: 18.1 mm
